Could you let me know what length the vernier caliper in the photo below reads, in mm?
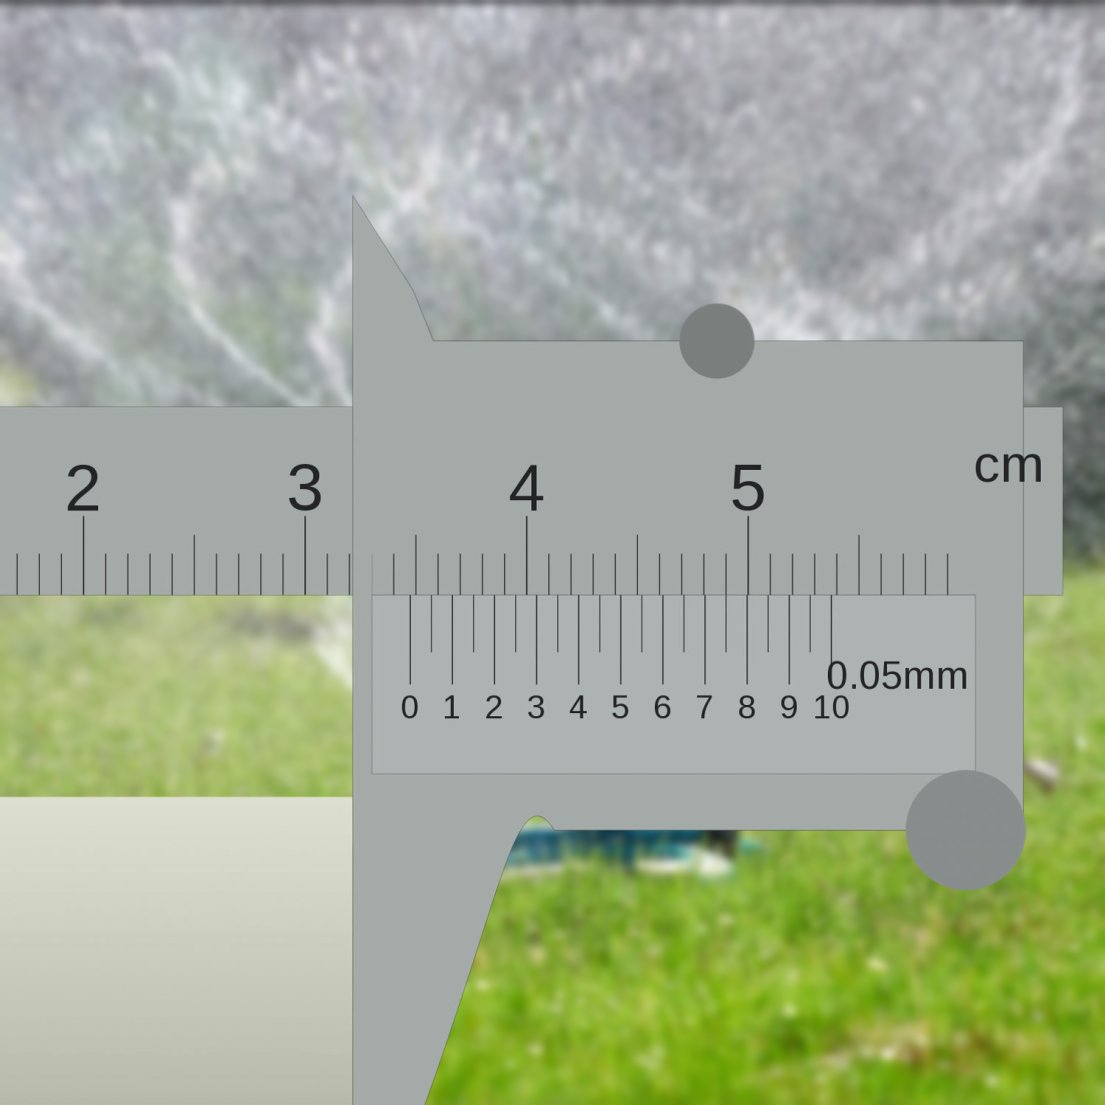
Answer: 34.75 mm
